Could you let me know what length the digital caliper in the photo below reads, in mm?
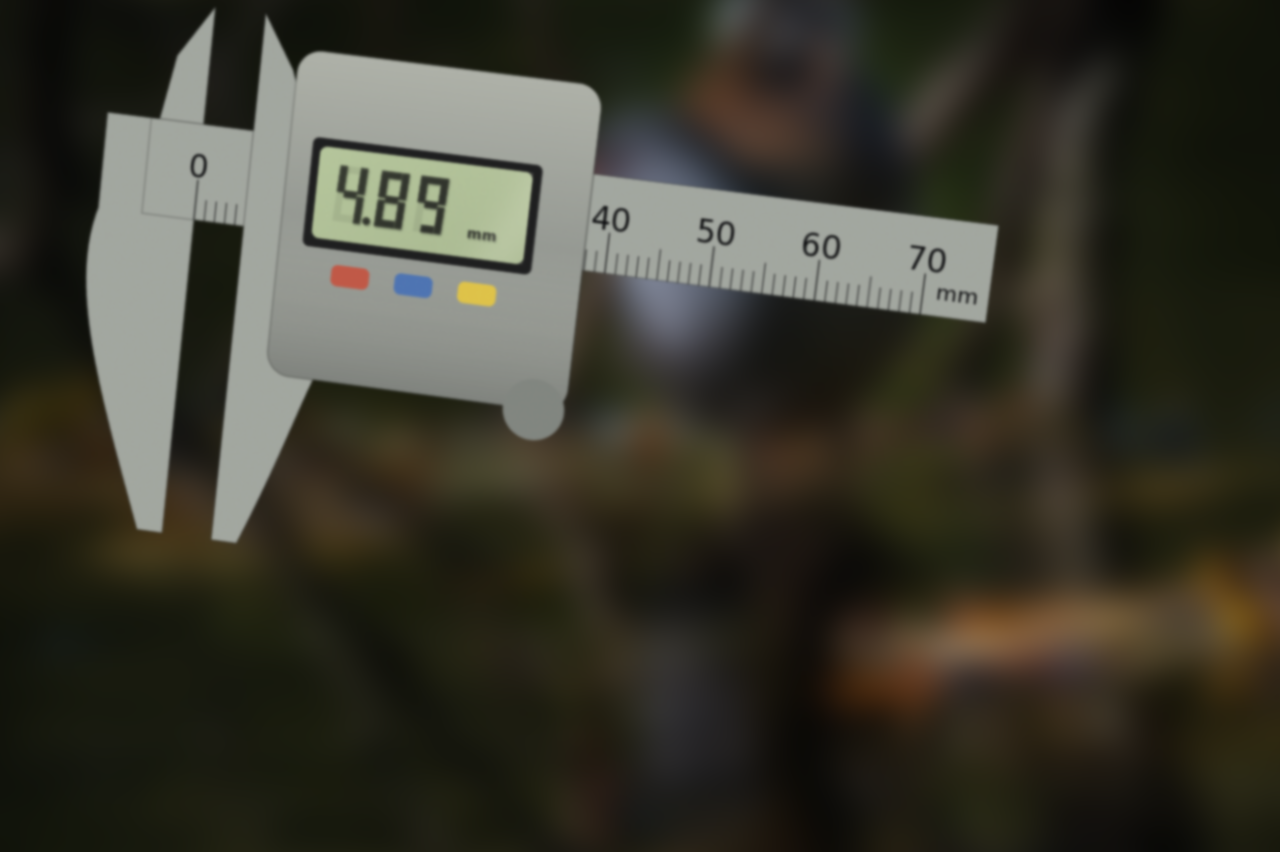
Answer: 4.89 mm
